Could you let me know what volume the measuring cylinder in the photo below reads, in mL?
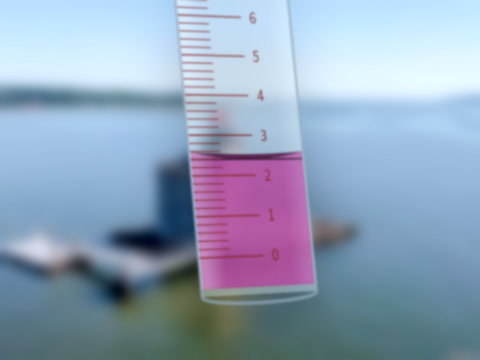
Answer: 2.4 mL
